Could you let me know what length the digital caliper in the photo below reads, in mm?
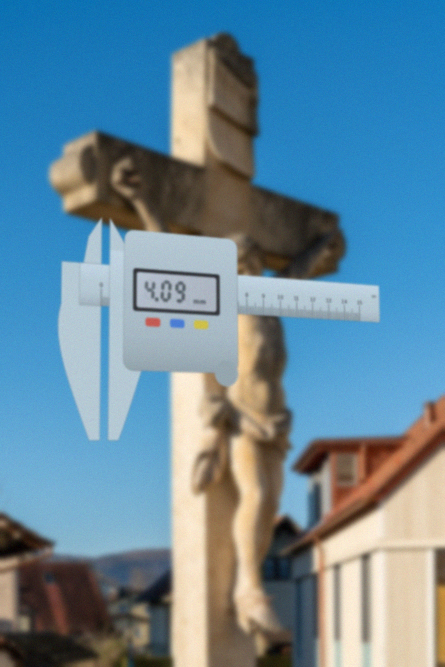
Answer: 4.09 mm
